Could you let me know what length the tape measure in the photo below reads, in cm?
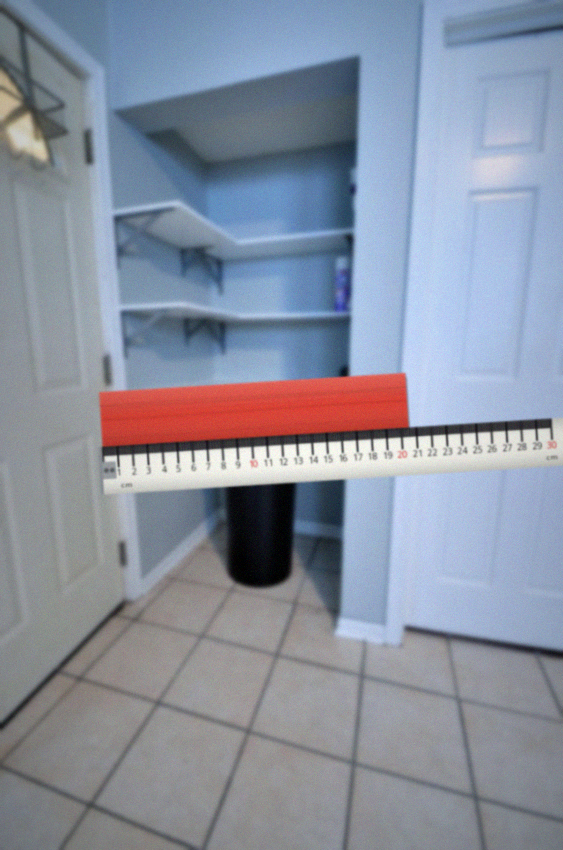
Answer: 20.5 cm
